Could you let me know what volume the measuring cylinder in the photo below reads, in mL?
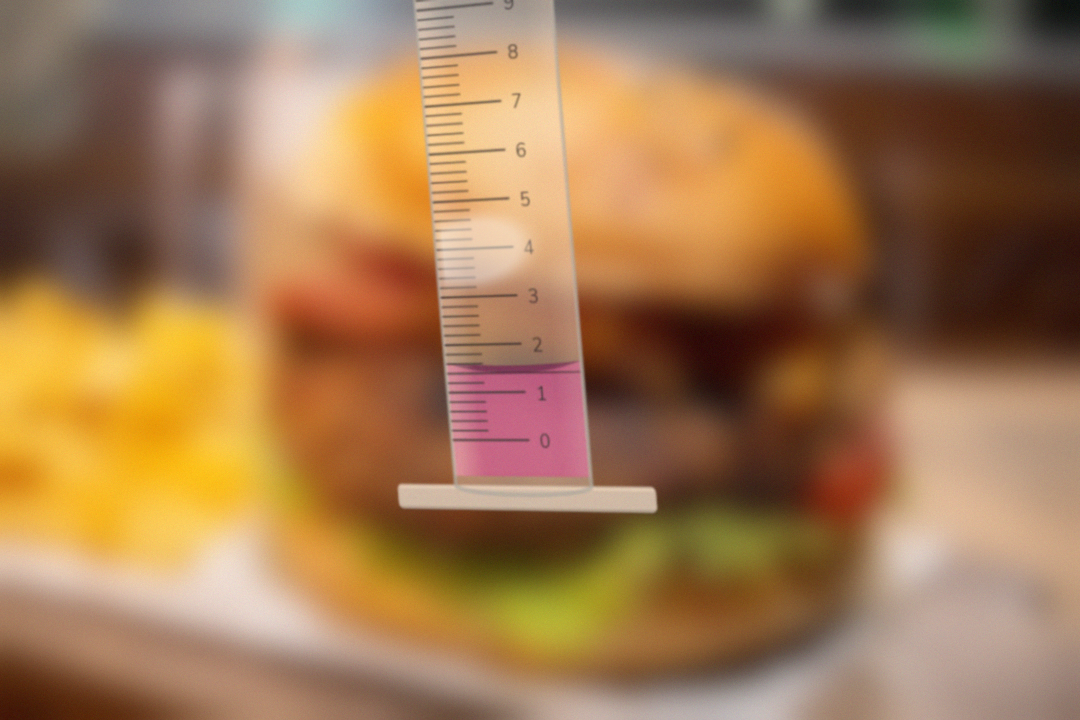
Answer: 1.4 mL
